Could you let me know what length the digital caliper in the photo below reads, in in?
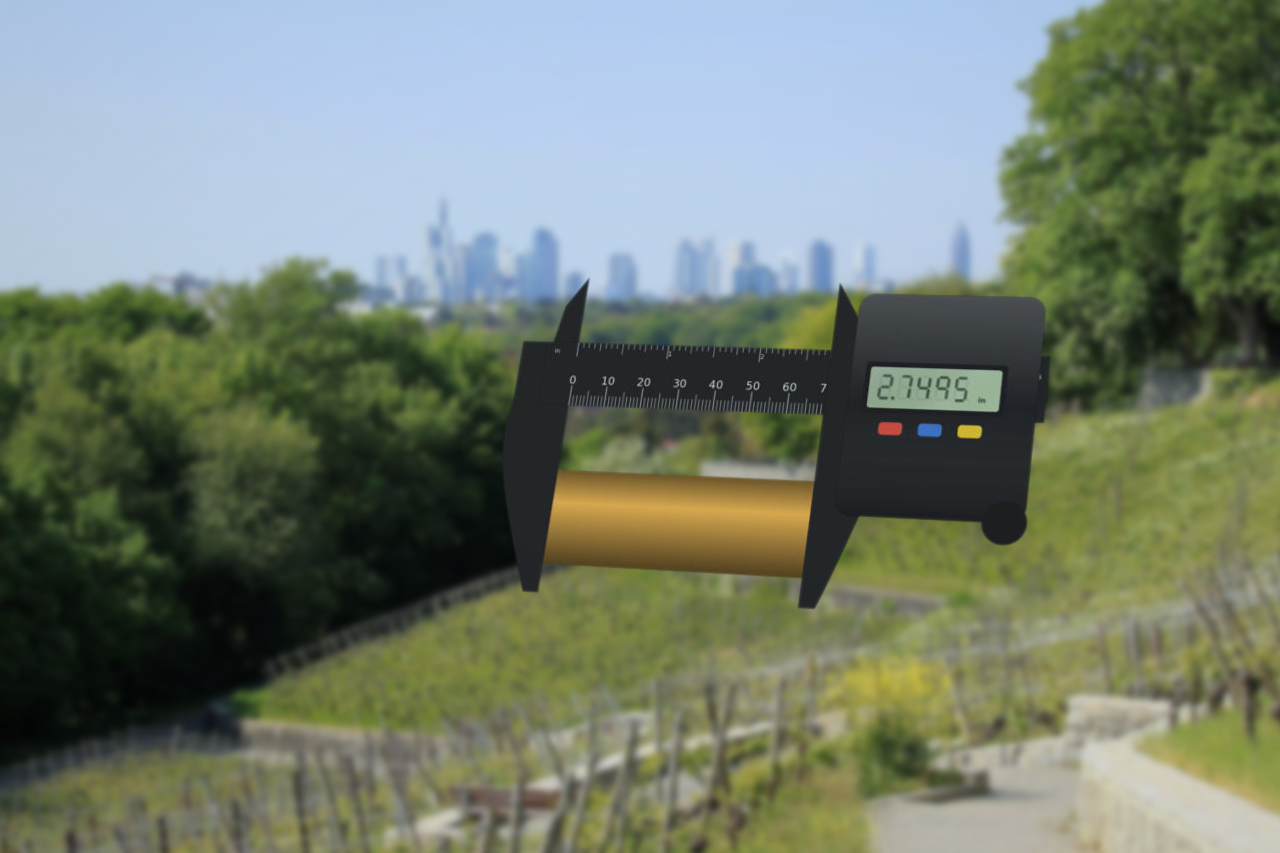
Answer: 2.7495 in
